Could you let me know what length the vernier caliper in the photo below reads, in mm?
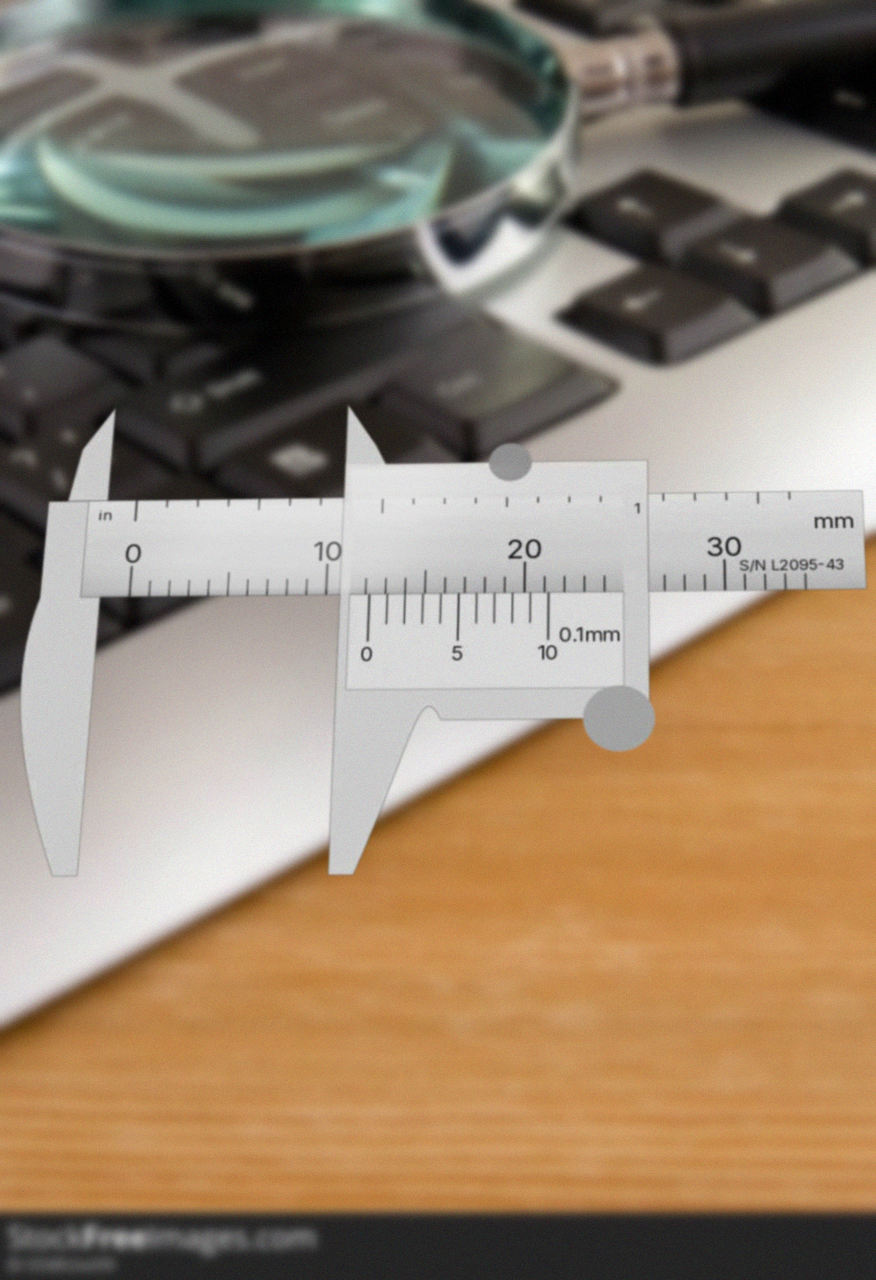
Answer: 12.2 mm
